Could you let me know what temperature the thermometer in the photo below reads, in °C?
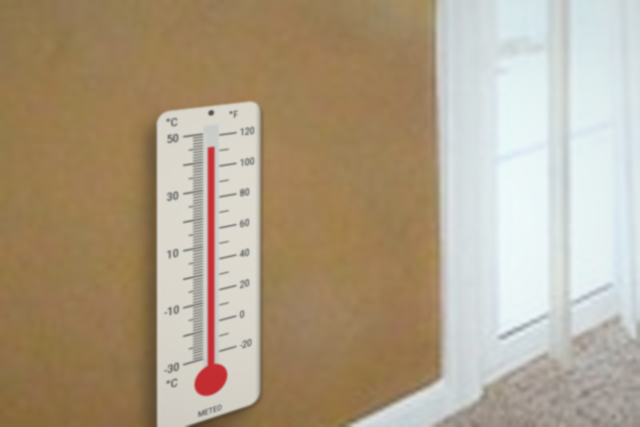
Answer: 45 °C
